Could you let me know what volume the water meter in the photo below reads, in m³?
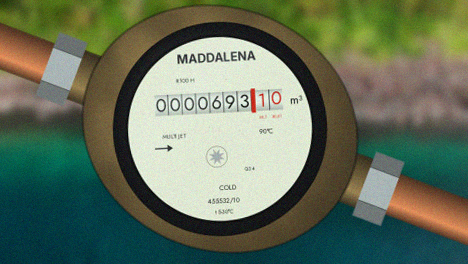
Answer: 693.10 m³
